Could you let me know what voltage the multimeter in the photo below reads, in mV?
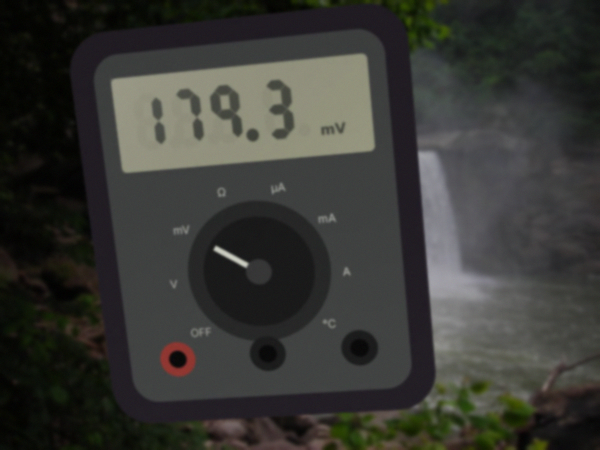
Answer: 179.3 mV
